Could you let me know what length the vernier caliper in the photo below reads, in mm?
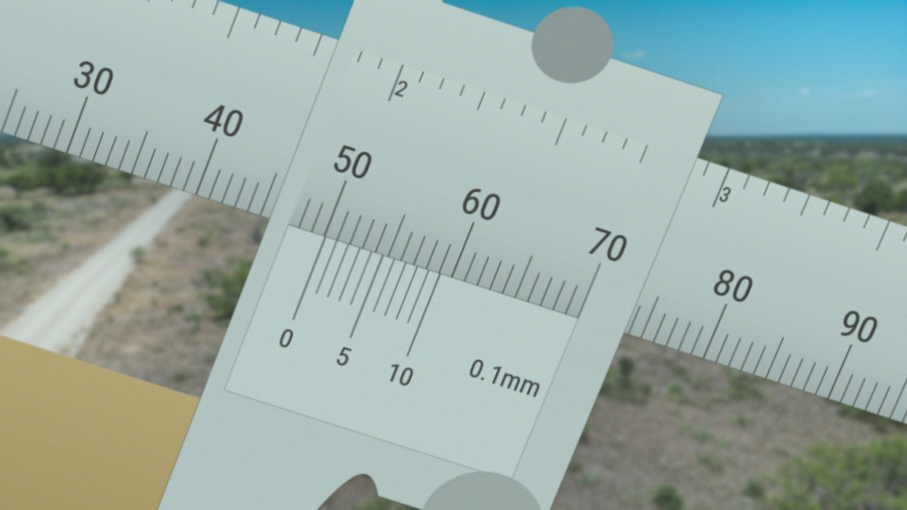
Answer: 50.1 mm
